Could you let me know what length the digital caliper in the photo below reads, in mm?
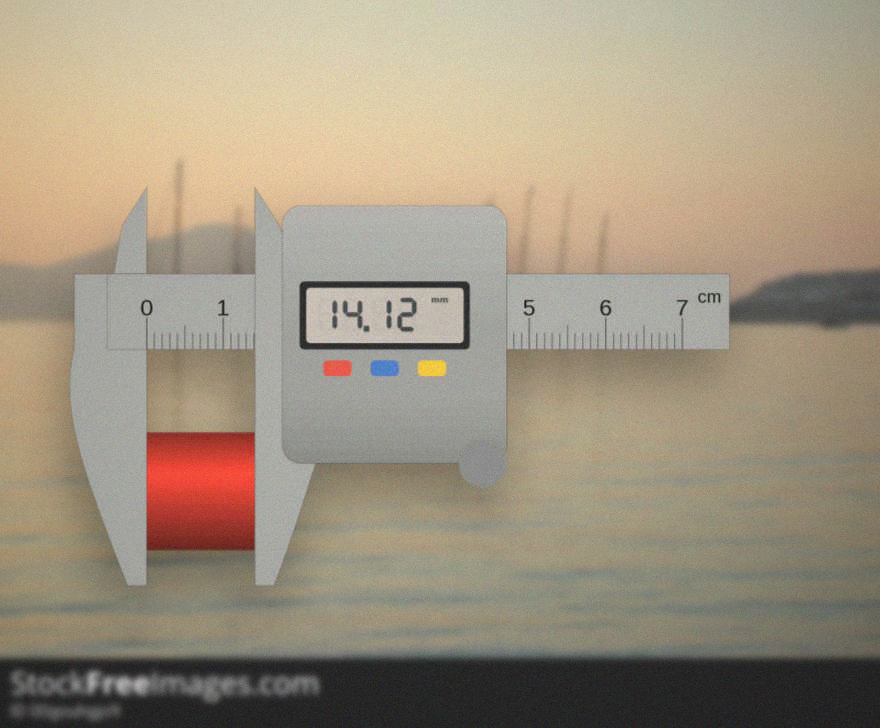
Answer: 14.12 mm
